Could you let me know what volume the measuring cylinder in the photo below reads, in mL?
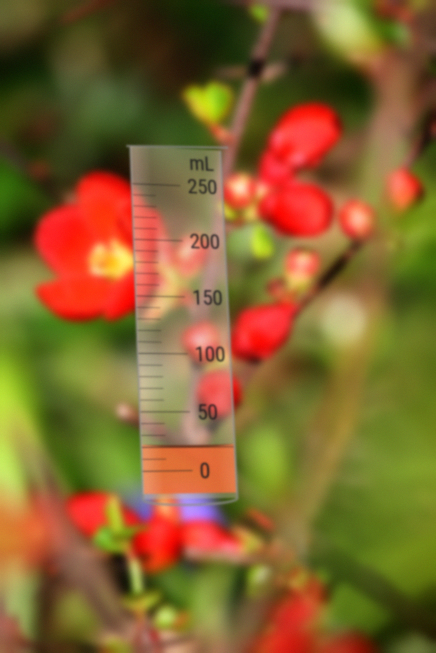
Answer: 20 mL
